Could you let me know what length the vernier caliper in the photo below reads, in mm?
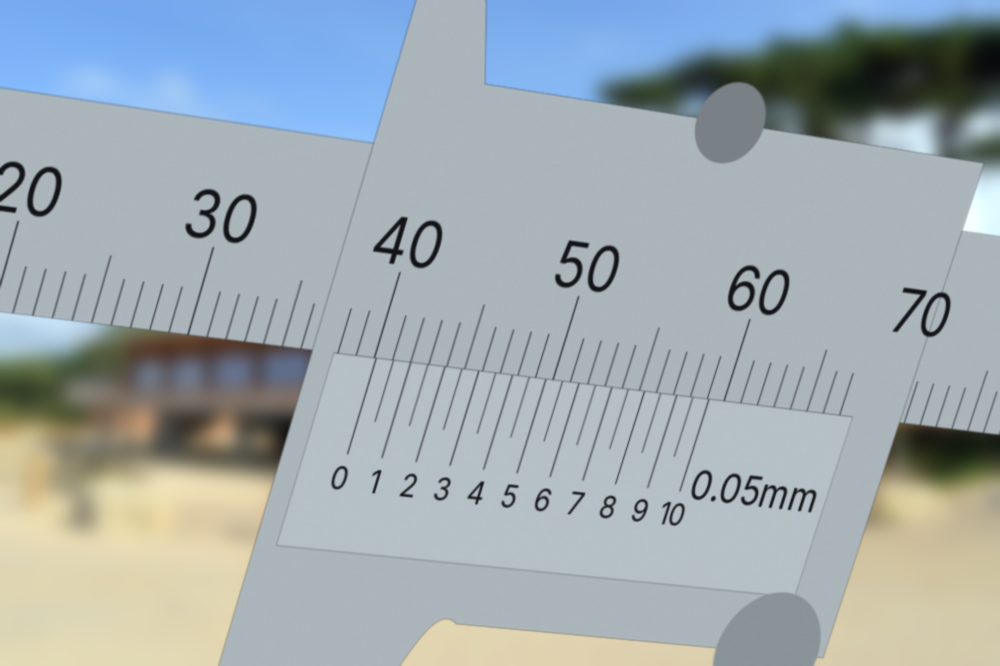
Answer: 40.1 mm
